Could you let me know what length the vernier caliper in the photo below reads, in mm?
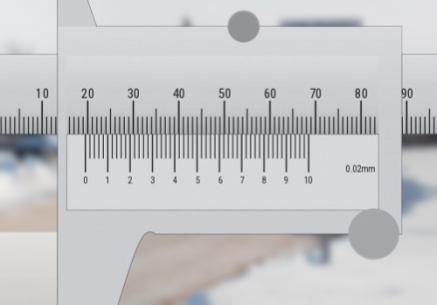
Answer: 19.5 mm
